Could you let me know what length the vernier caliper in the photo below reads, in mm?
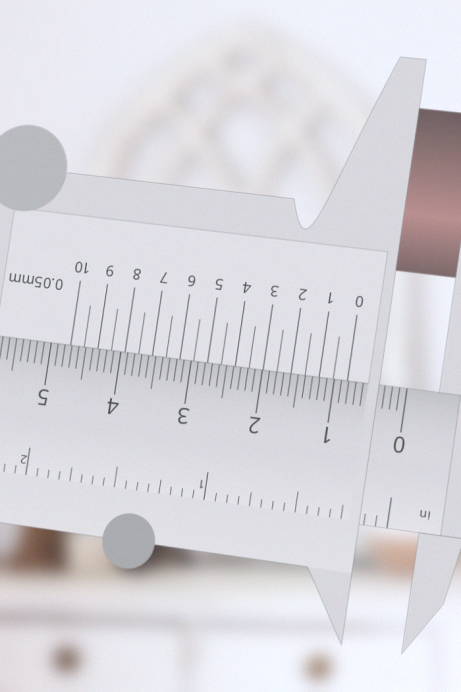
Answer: 8.2 mm
